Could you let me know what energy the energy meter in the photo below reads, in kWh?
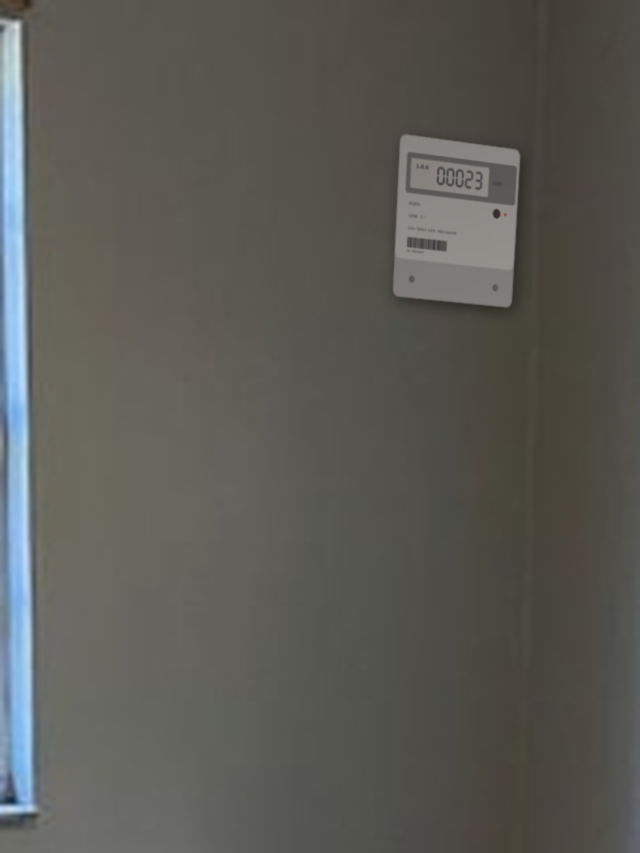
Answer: 23 kWh
